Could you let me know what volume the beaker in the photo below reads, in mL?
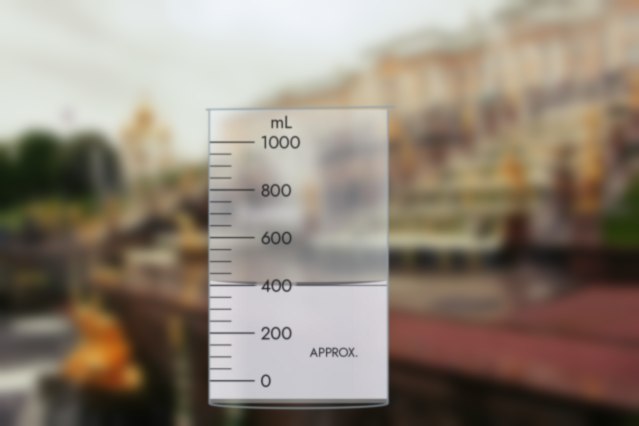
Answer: 400 mL
